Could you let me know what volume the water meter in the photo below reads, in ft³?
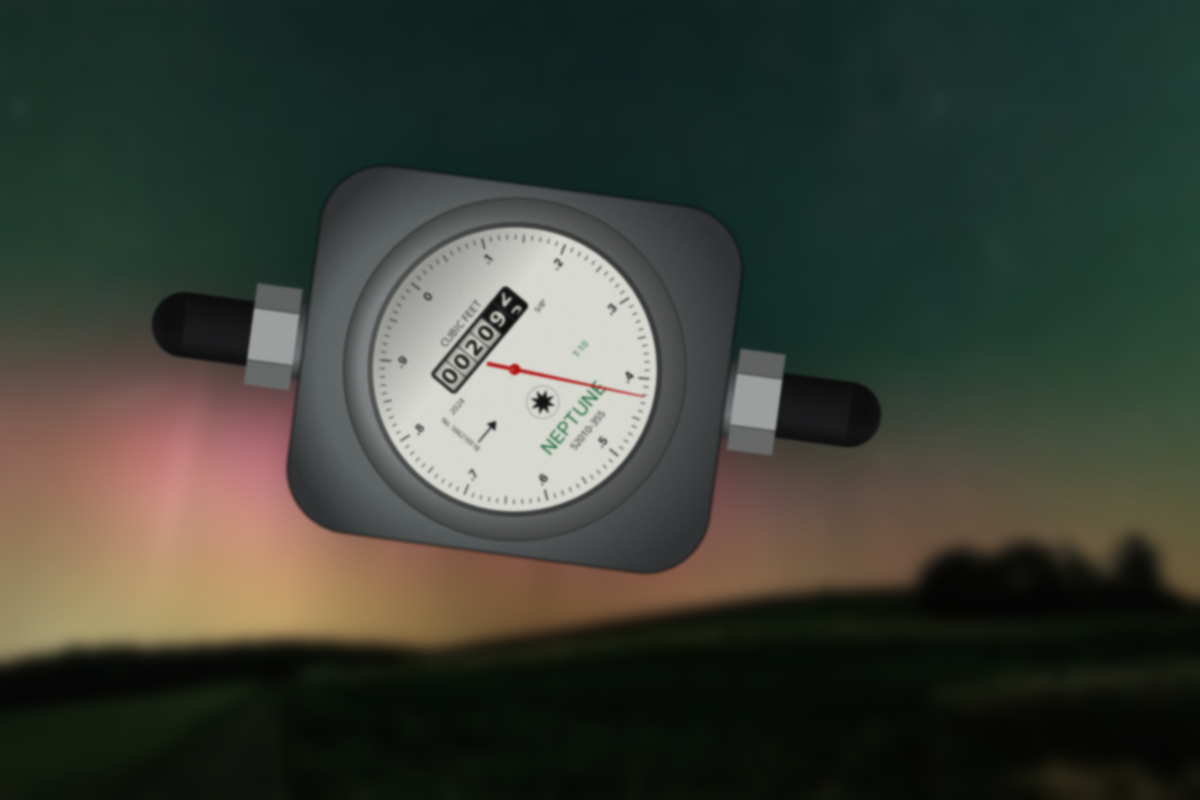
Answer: 2092.42 ft³
